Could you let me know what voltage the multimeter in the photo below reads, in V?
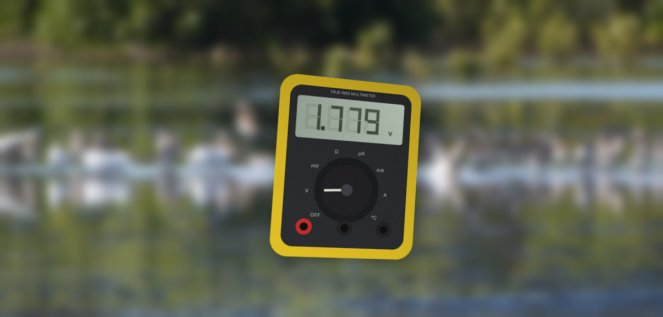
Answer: 1.779 V
